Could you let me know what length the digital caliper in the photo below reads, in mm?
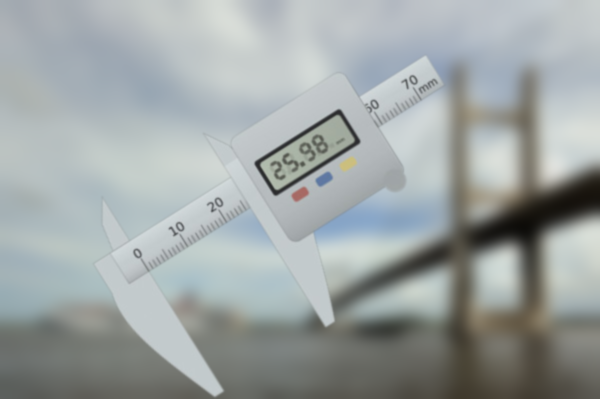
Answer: 25.98 mm
